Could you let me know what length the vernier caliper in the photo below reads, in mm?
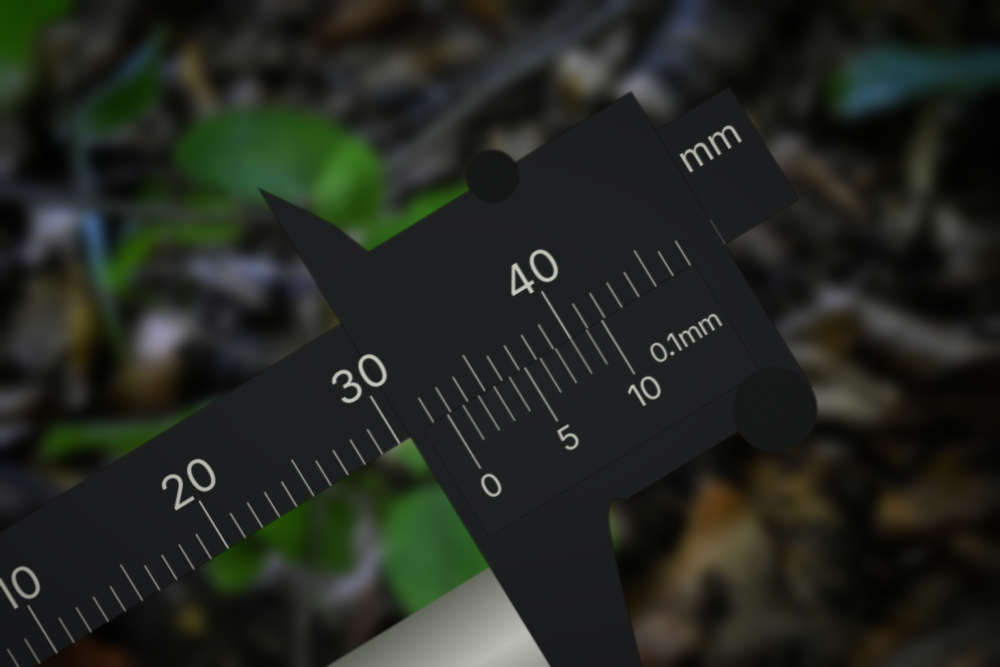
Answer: 32.8 mm
